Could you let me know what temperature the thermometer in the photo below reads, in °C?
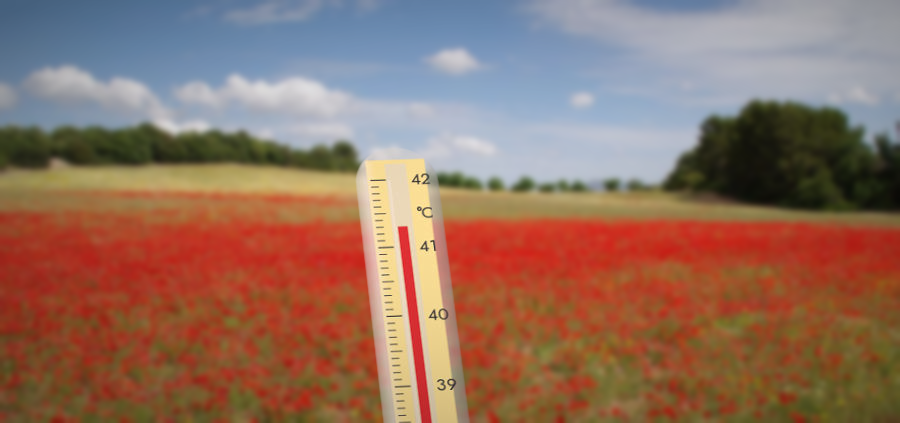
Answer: 41.3 °C
